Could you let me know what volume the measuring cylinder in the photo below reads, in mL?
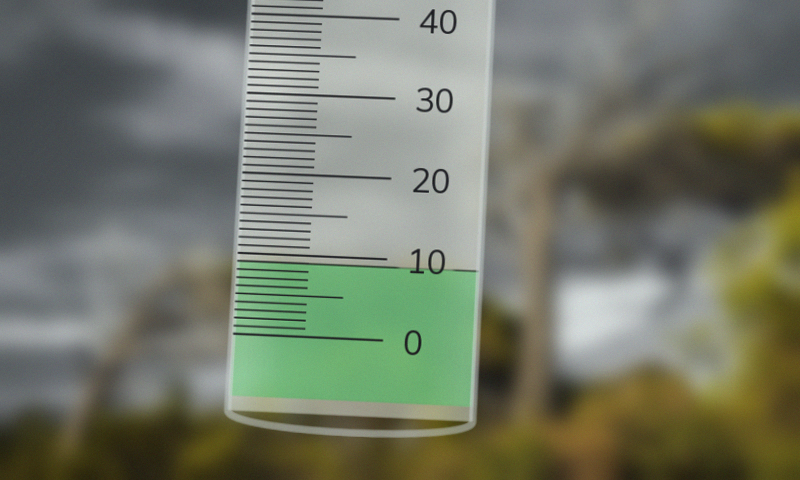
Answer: 9 mL
